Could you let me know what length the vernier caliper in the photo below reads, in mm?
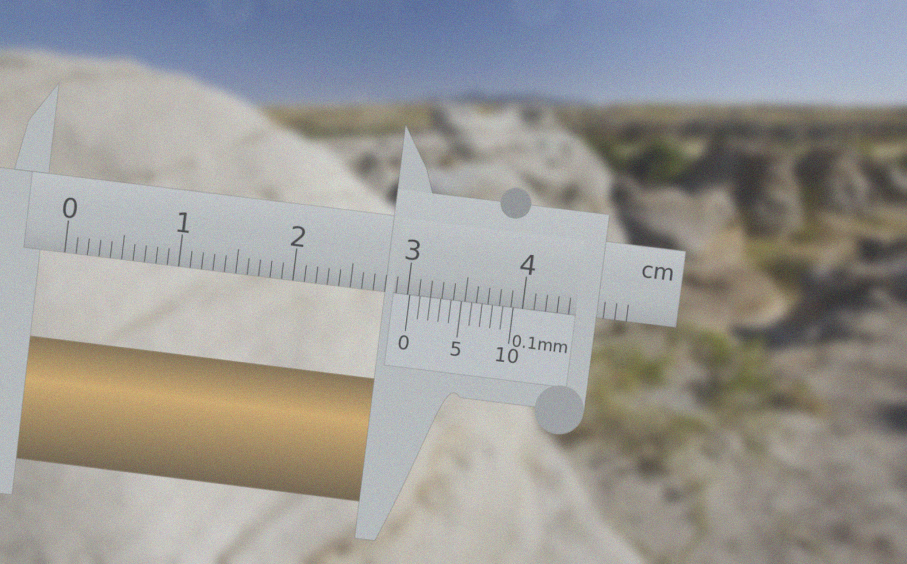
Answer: 30.2 mm
